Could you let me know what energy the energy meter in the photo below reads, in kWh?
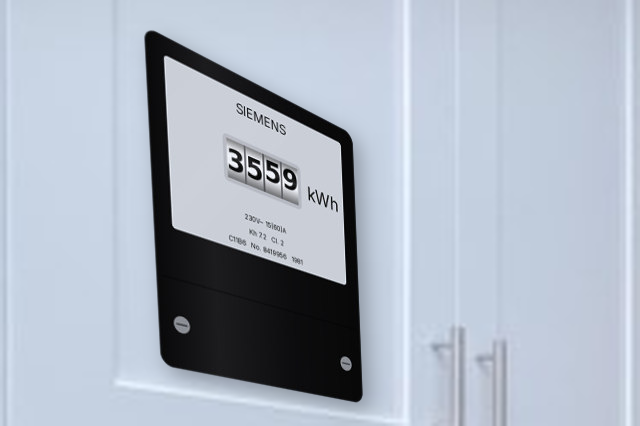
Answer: 3559 kWh
